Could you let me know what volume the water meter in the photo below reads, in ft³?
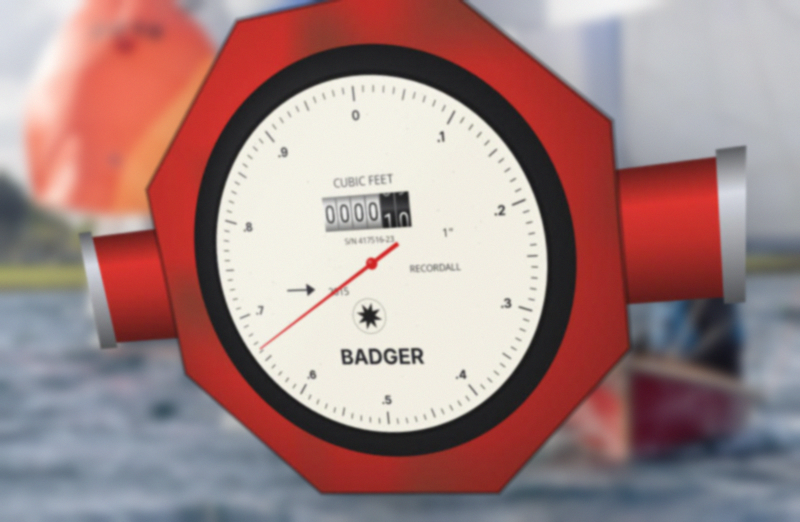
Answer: 9.66 ft³
